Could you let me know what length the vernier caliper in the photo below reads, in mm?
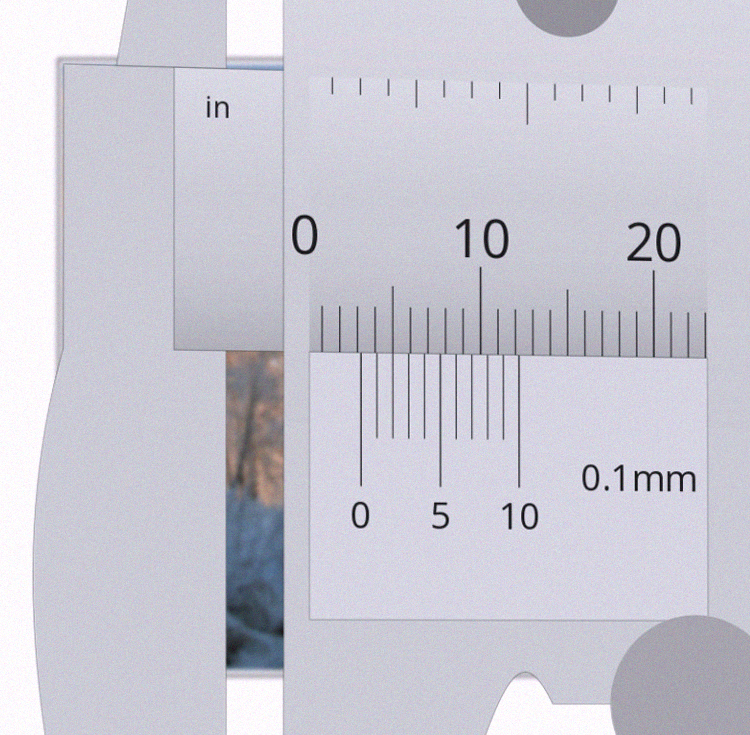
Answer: 3.2 mm
